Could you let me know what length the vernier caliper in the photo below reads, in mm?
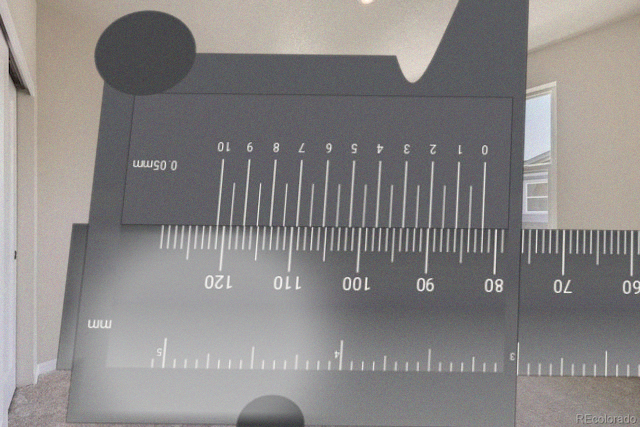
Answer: 82.0 mm
